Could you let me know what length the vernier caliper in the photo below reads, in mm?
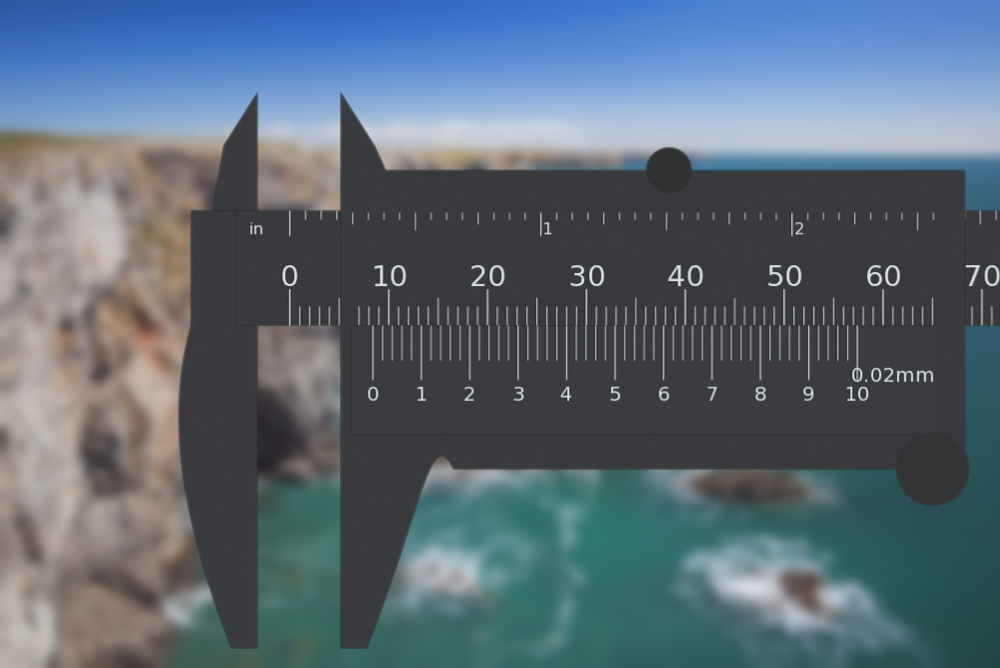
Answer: 8.4 mm
